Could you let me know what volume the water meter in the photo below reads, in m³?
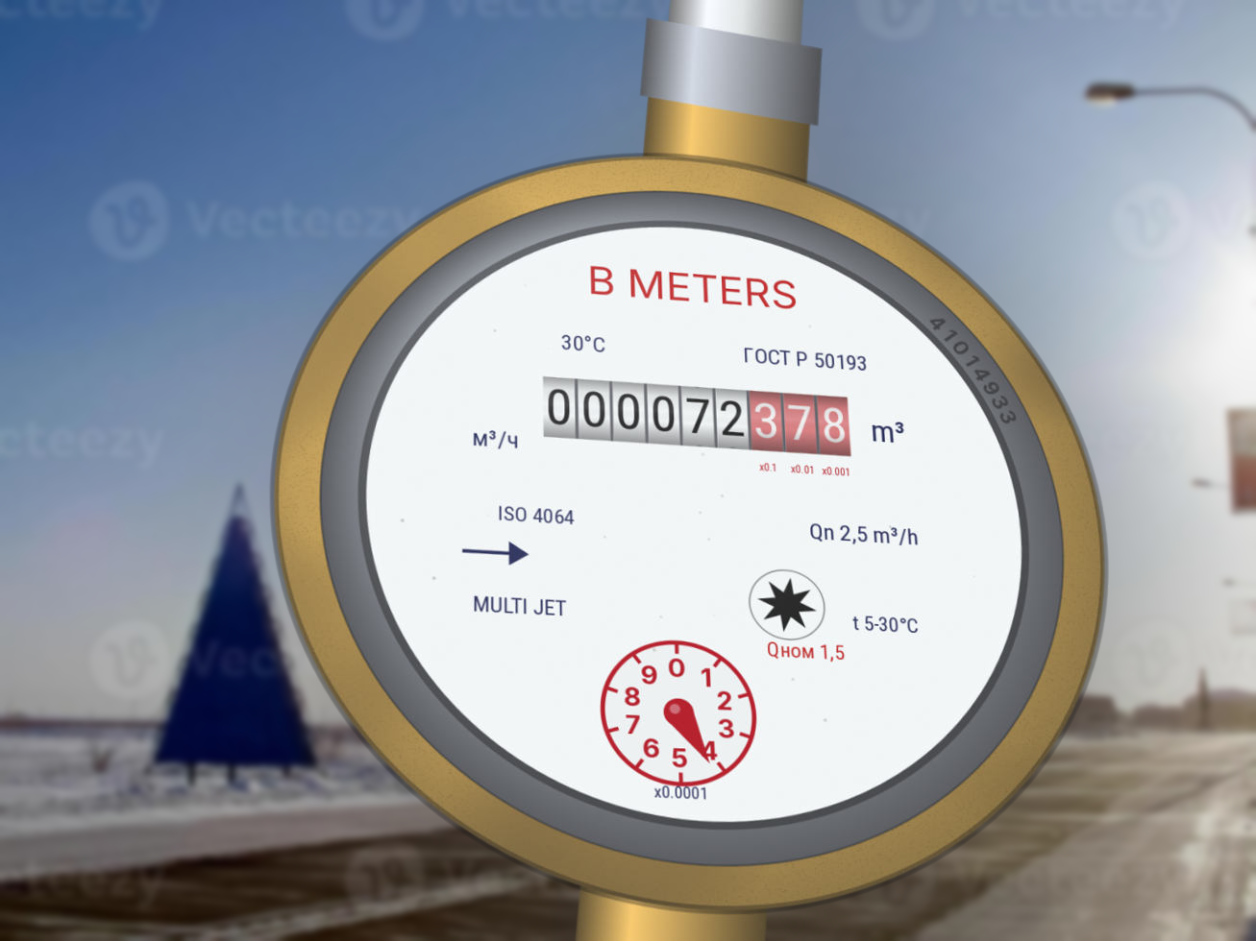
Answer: 72.3784 m³
